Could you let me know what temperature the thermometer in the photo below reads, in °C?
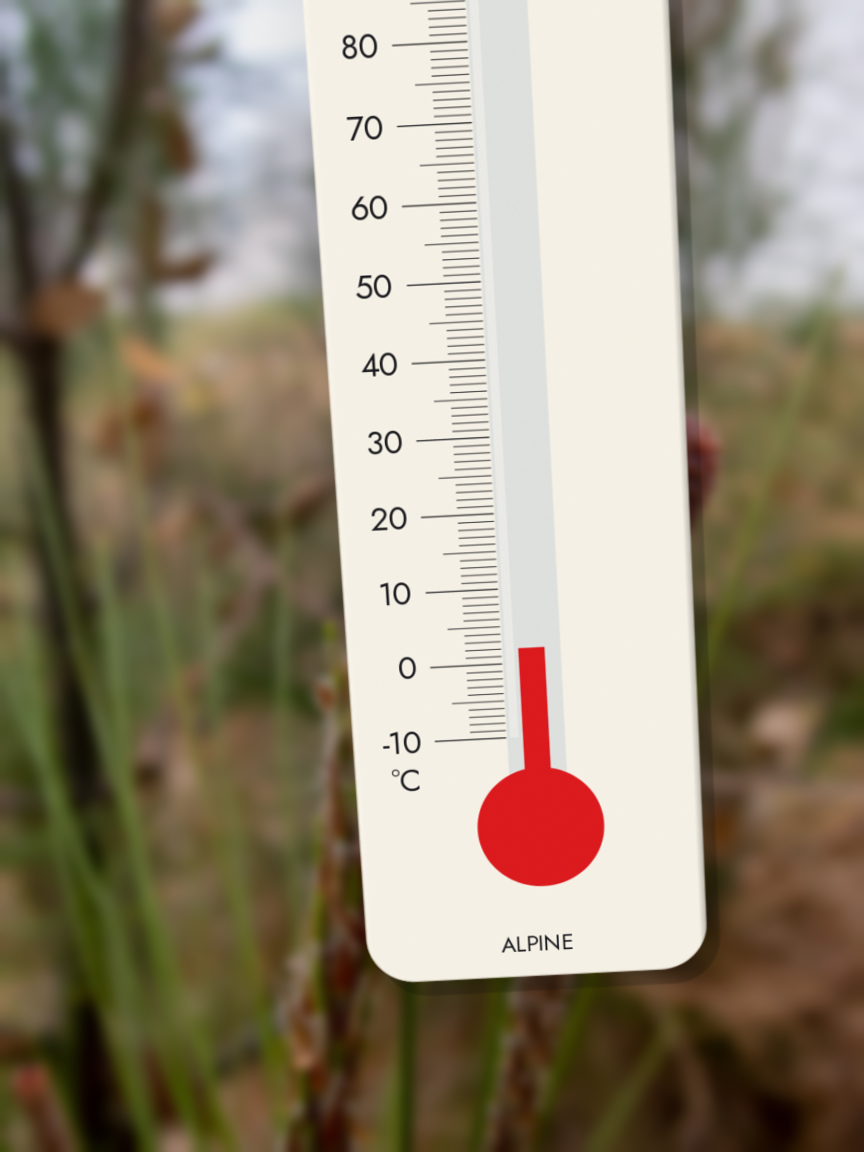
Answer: 2 °C
